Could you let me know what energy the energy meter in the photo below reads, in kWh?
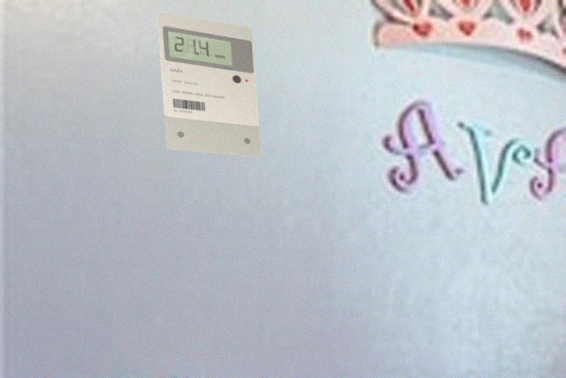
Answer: 21.4 kWh
